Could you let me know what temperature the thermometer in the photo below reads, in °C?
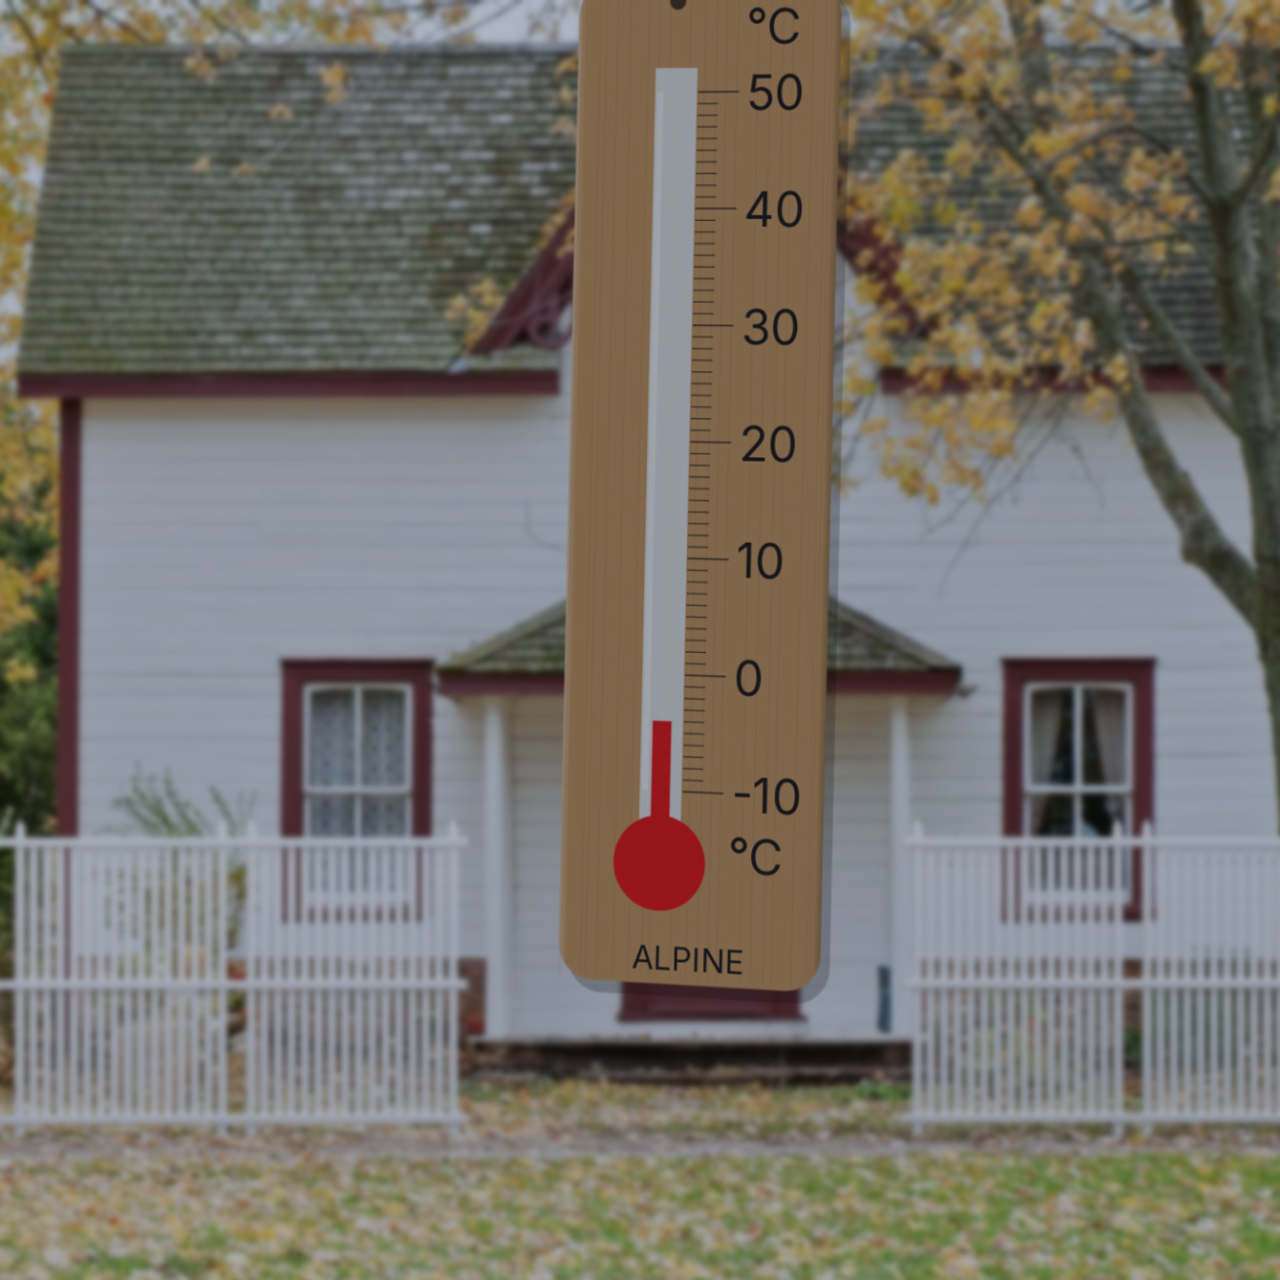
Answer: -4 °C
